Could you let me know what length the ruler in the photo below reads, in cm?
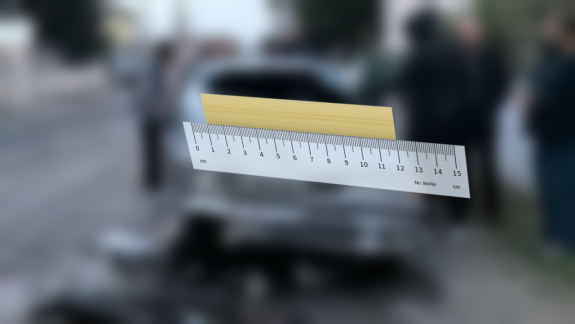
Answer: 11 cm
